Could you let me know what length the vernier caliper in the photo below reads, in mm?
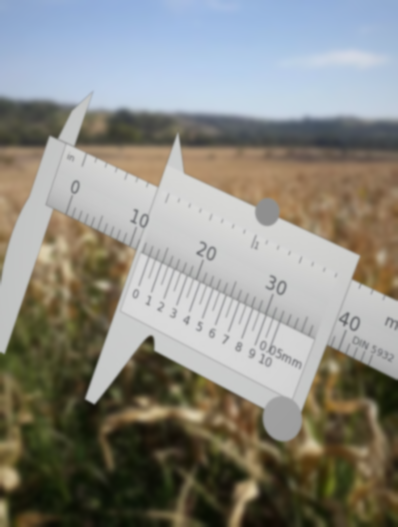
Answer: 13.0 mm
